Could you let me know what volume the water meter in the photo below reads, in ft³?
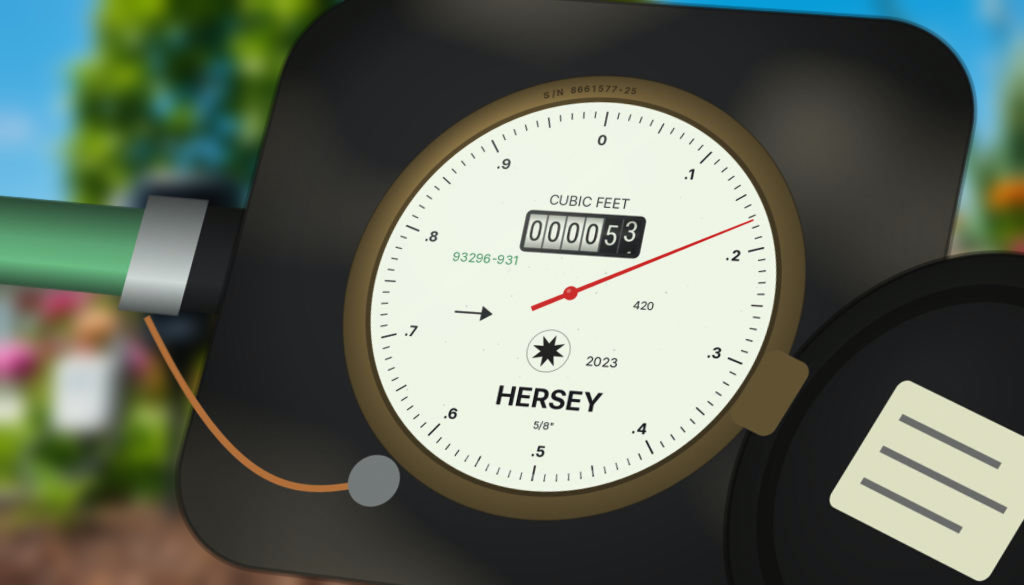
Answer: 53.17 ft³
